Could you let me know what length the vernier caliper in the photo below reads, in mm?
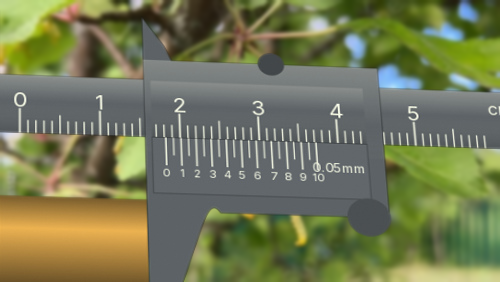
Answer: 18.2 mm
